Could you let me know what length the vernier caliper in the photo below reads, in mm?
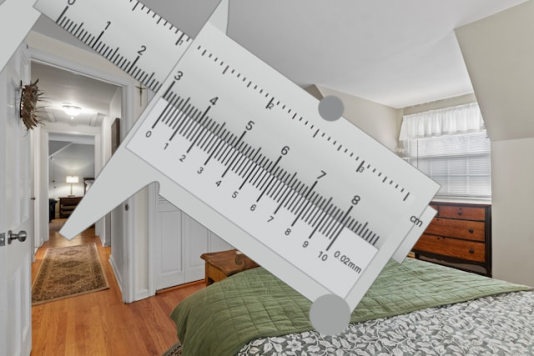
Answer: 32.0 mm
